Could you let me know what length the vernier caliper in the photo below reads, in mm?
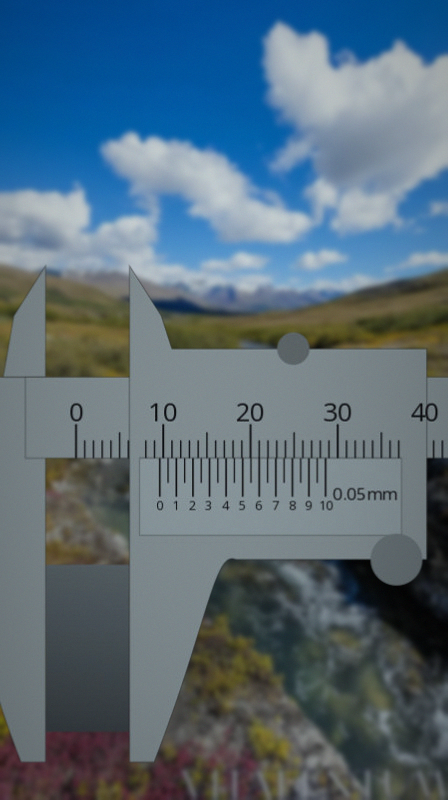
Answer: 9.6 mm
